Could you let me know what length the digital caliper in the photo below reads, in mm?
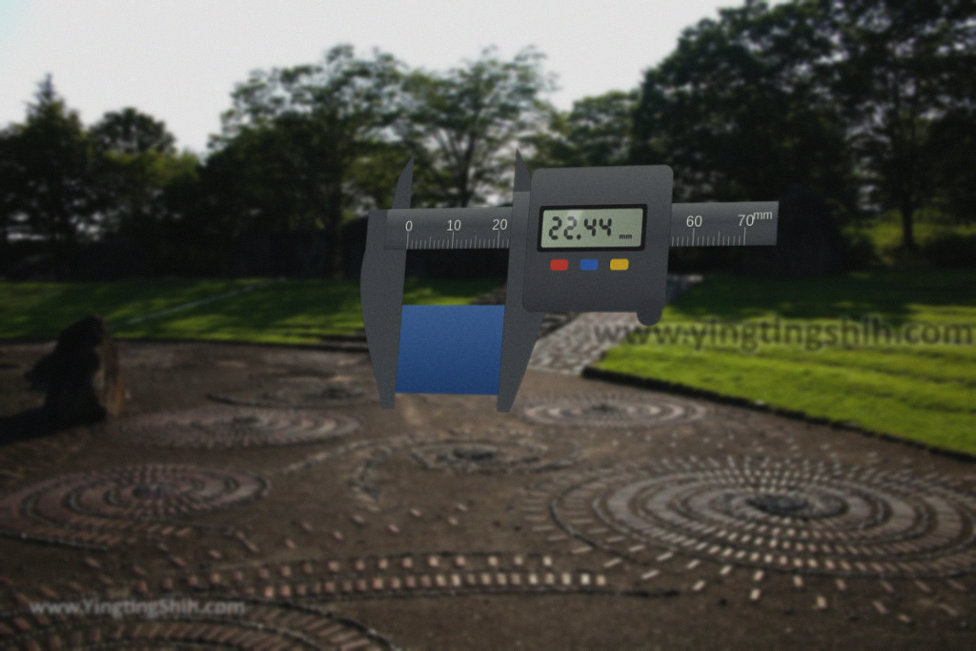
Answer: 22.44 mm
